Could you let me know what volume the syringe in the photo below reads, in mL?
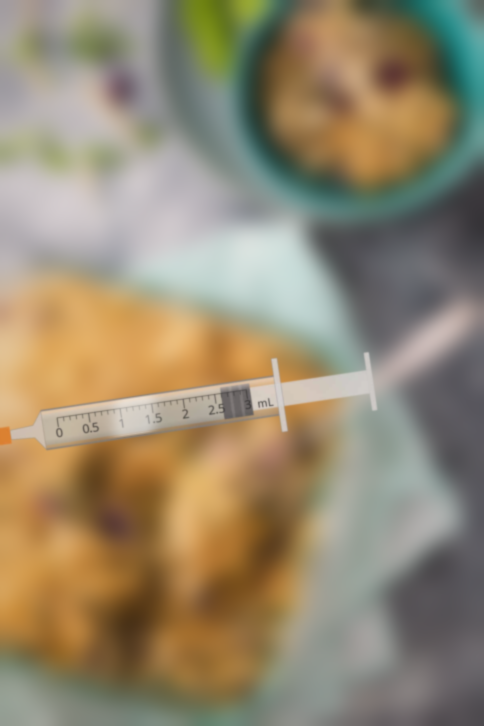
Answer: 2.6 mL
